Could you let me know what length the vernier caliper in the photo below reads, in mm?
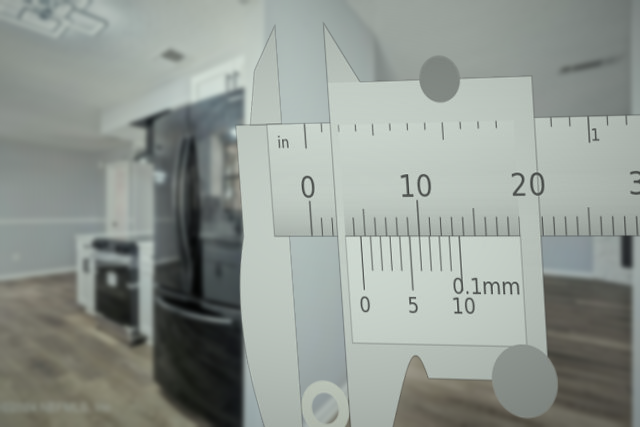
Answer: 4.6 mm
